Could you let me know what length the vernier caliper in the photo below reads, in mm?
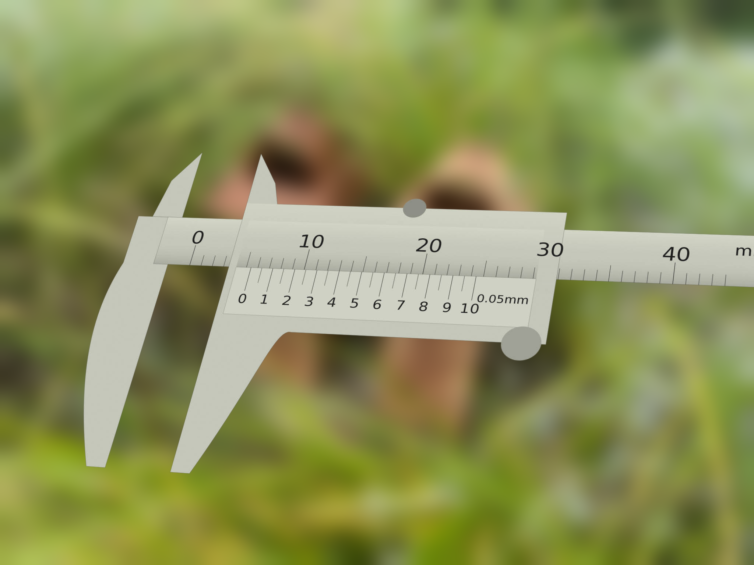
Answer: 5.4 mm
